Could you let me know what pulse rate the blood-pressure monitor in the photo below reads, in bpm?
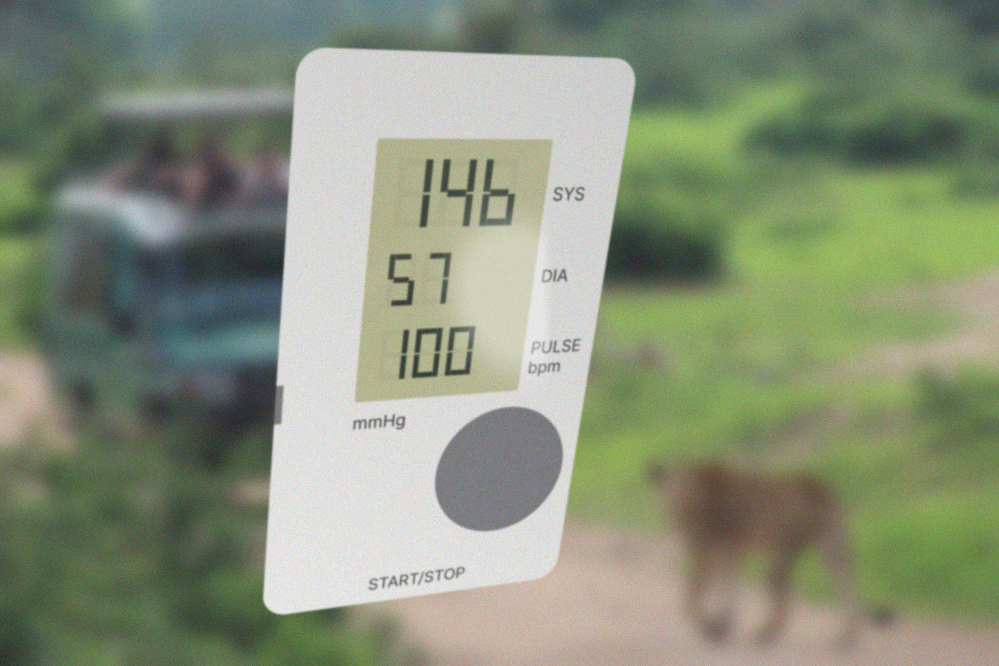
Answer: 100 bpm
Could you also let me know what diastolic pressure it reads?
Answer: 57 mmHg
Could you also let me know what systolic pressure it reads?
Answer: 146 mmHg
